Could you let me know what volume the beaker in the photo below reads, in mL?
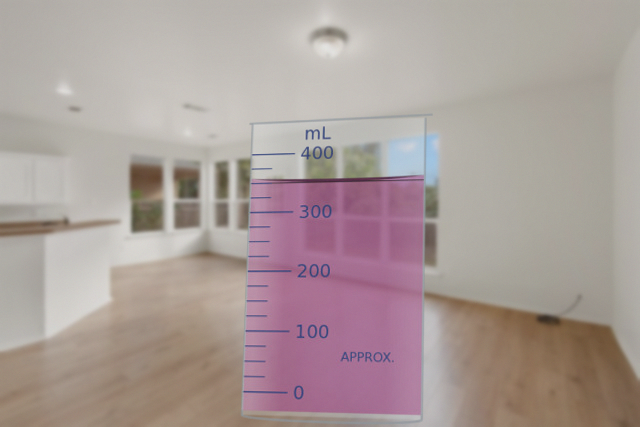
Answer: 350 mL
